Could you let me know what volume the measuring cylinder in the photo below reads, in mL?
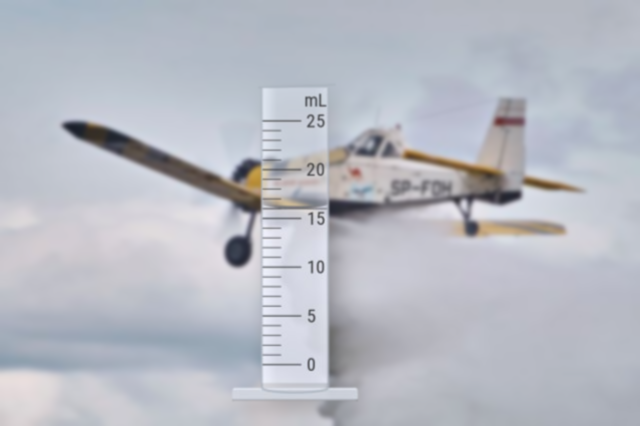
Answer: 16 mL
